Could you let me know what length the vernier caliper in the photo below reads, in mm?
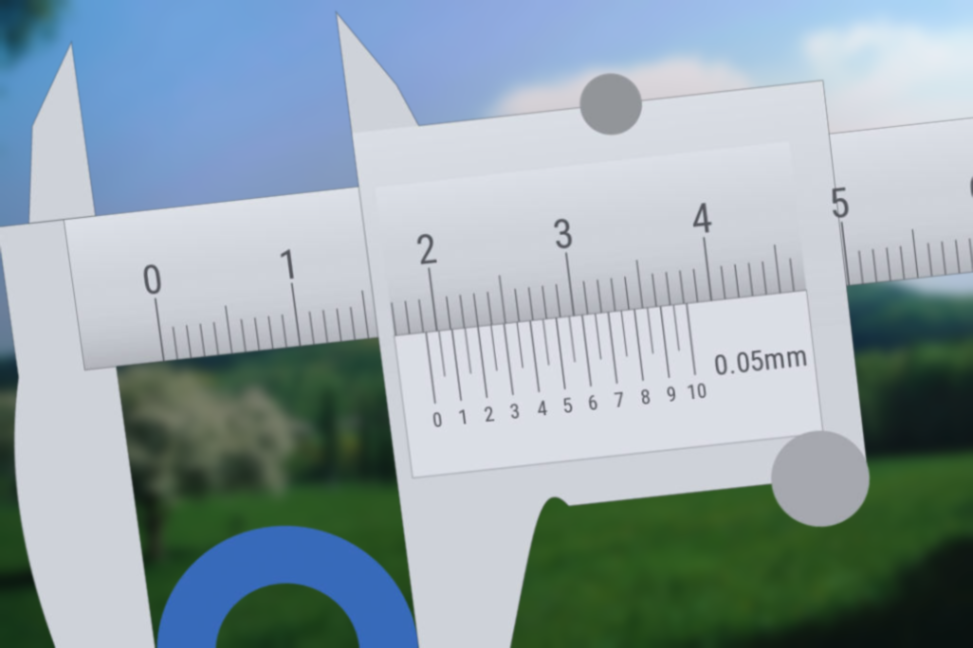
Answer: 19.2 mm
